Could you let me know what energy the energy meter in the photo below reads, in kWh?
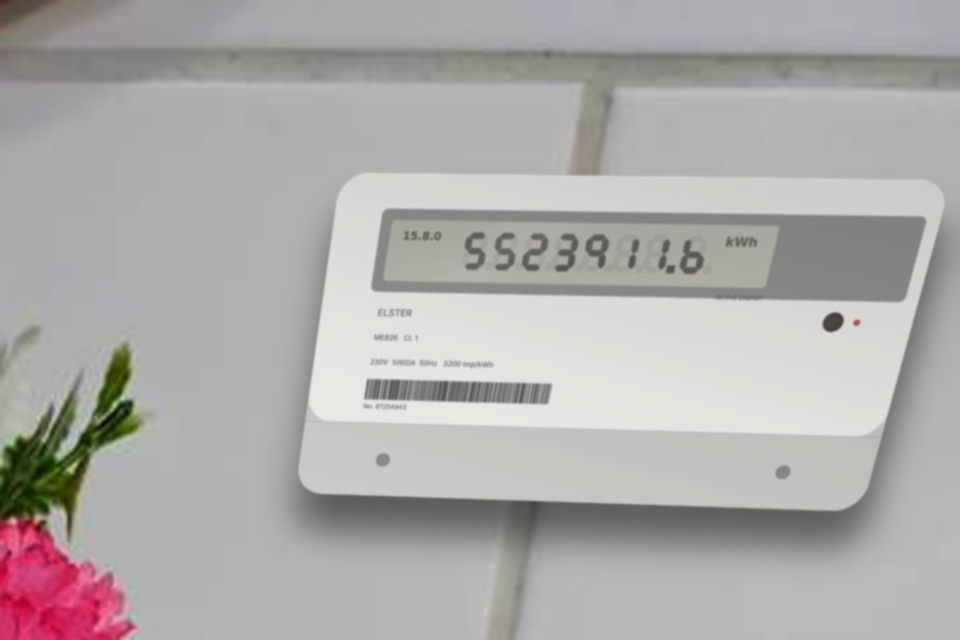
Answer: 5523911.6 kWh
